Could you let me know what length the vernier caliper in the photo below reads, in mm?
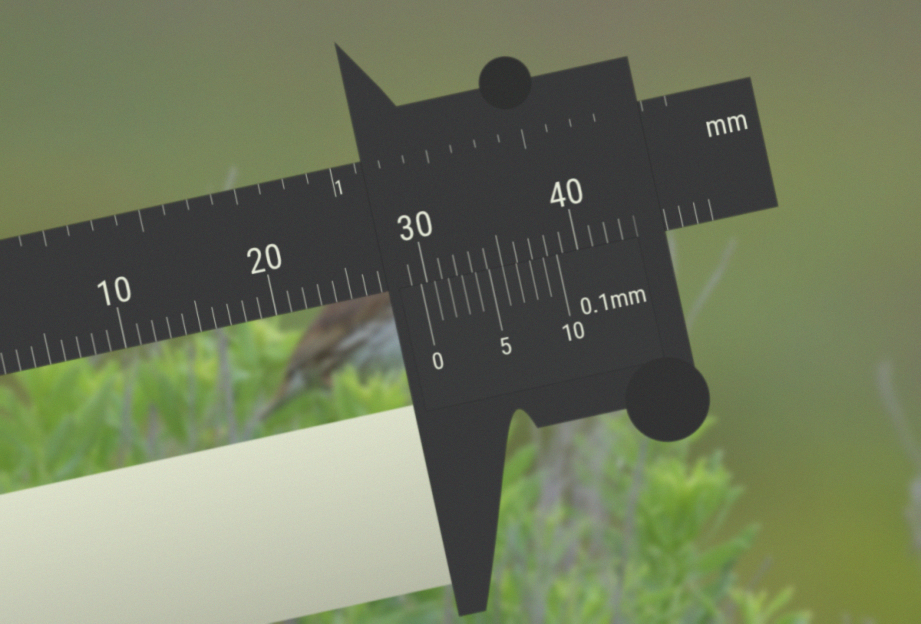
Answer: 29.6 mm
